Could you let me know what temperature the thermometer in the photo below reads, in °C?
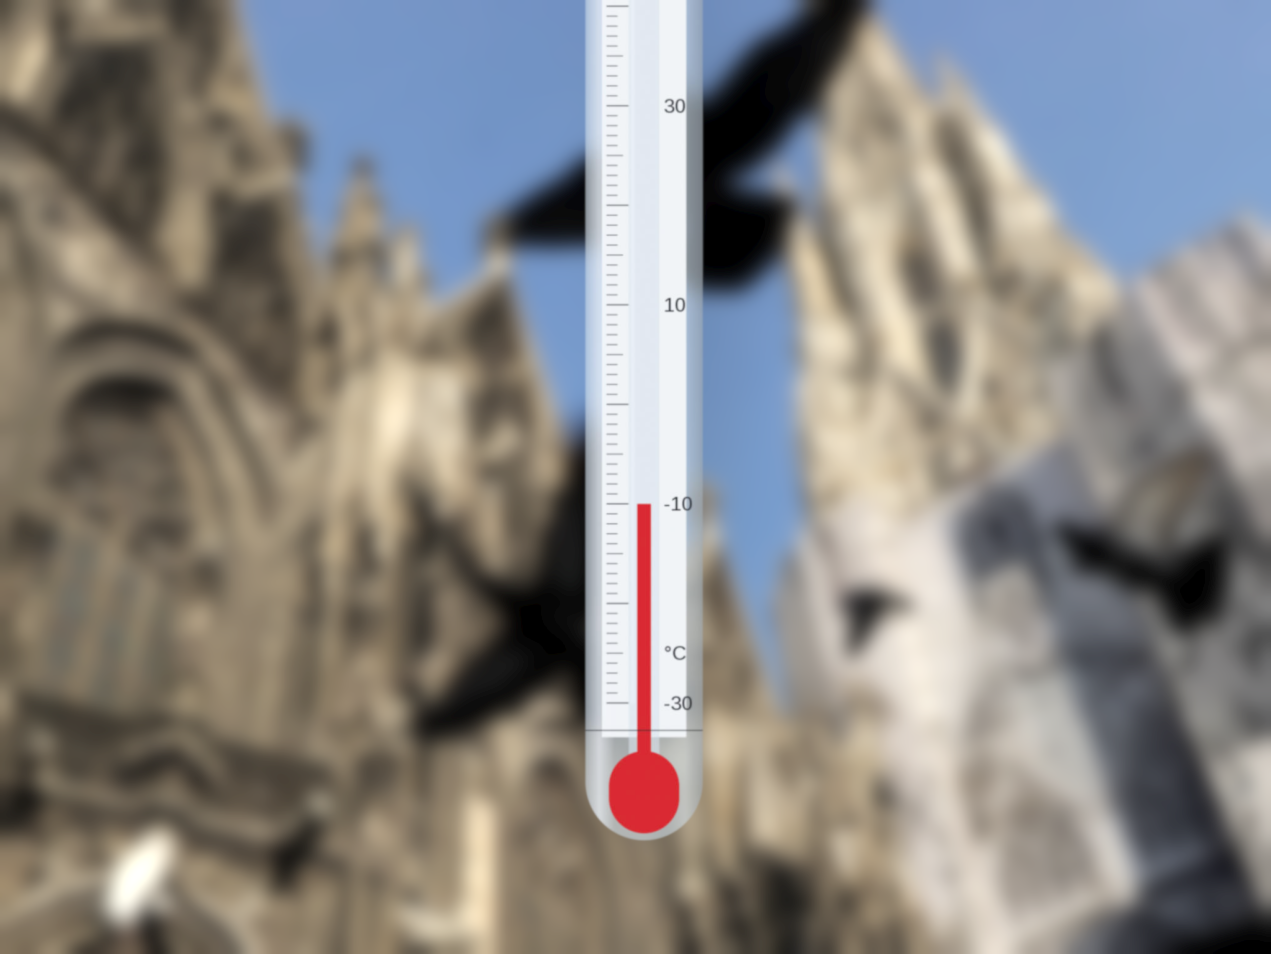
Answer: -10 °C
